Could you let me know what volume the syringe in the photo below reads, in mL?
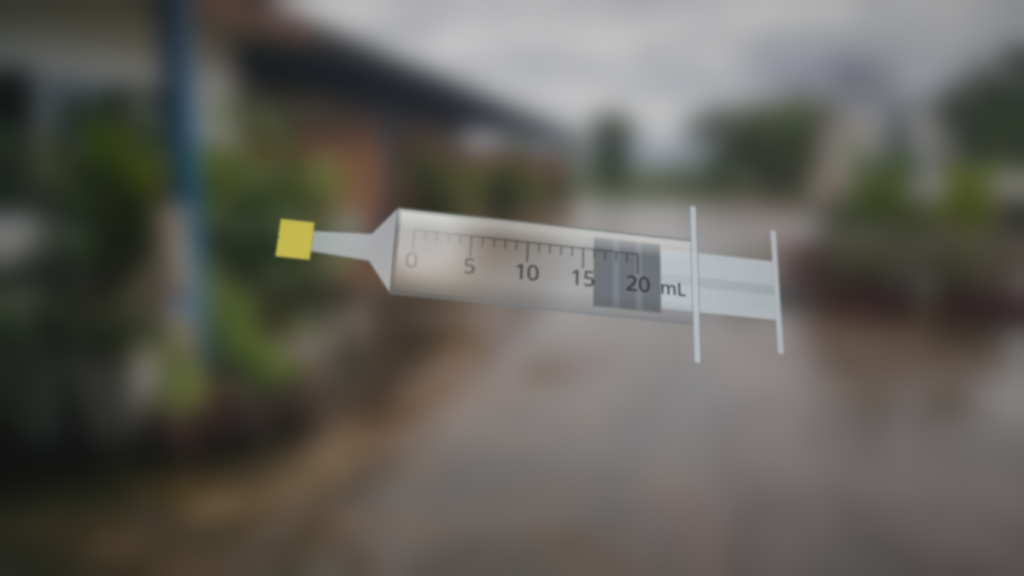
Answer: 16 mL
